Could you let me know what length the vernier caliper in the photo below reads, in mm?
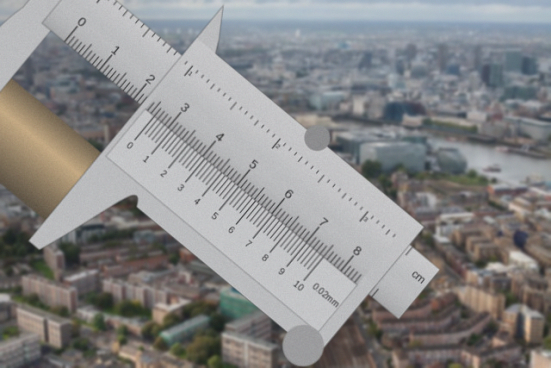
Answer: 26.0 mm
